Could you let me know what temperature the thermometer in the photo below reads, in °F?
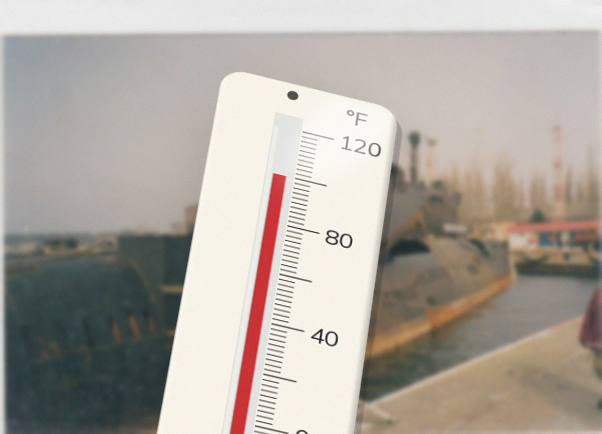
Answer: 100 °F
